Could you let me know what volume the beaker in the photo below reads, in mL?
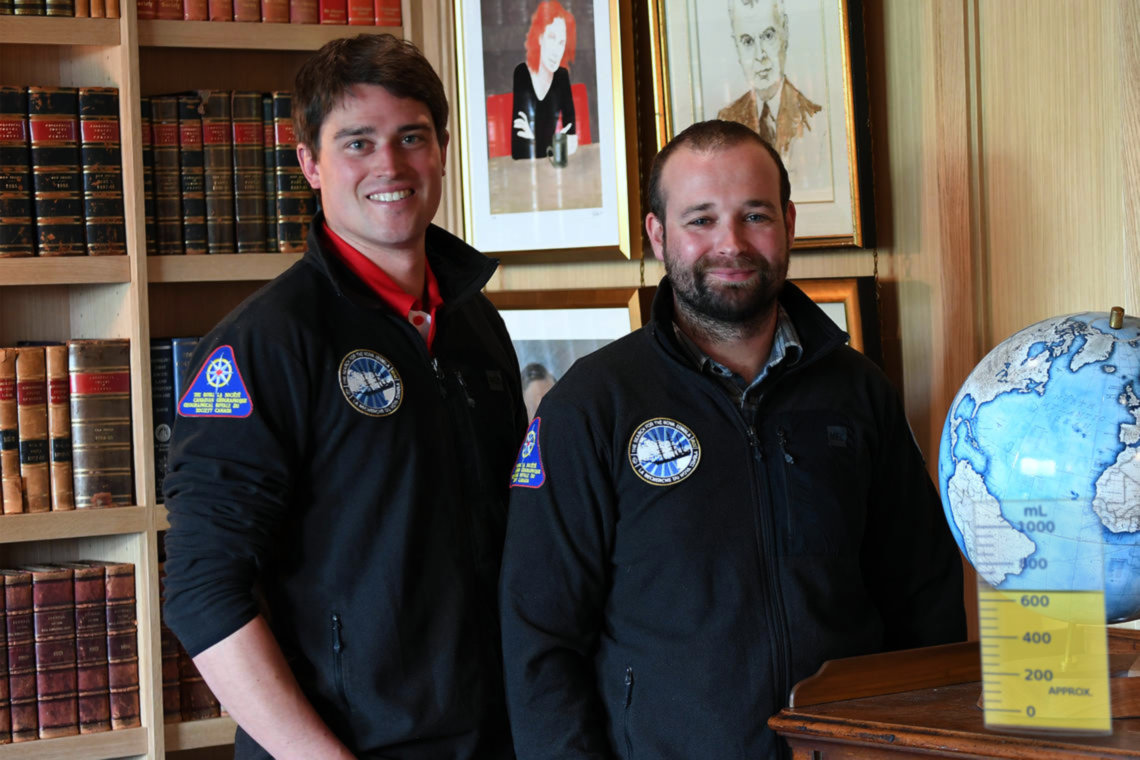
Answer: 650 mL
